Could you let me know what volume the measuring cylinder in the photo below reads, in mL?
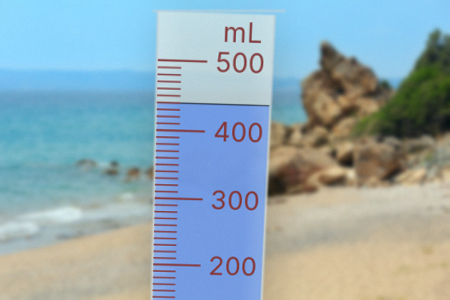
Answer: 440 mL
